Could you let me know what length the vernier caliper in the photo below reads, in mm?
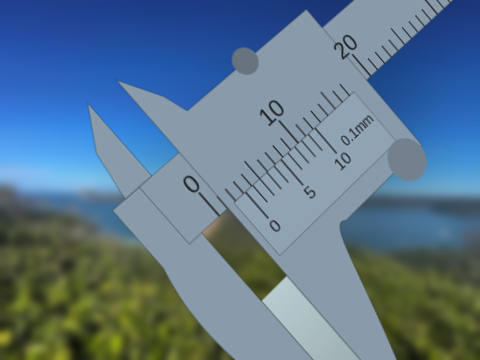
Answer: 3.2 mm
